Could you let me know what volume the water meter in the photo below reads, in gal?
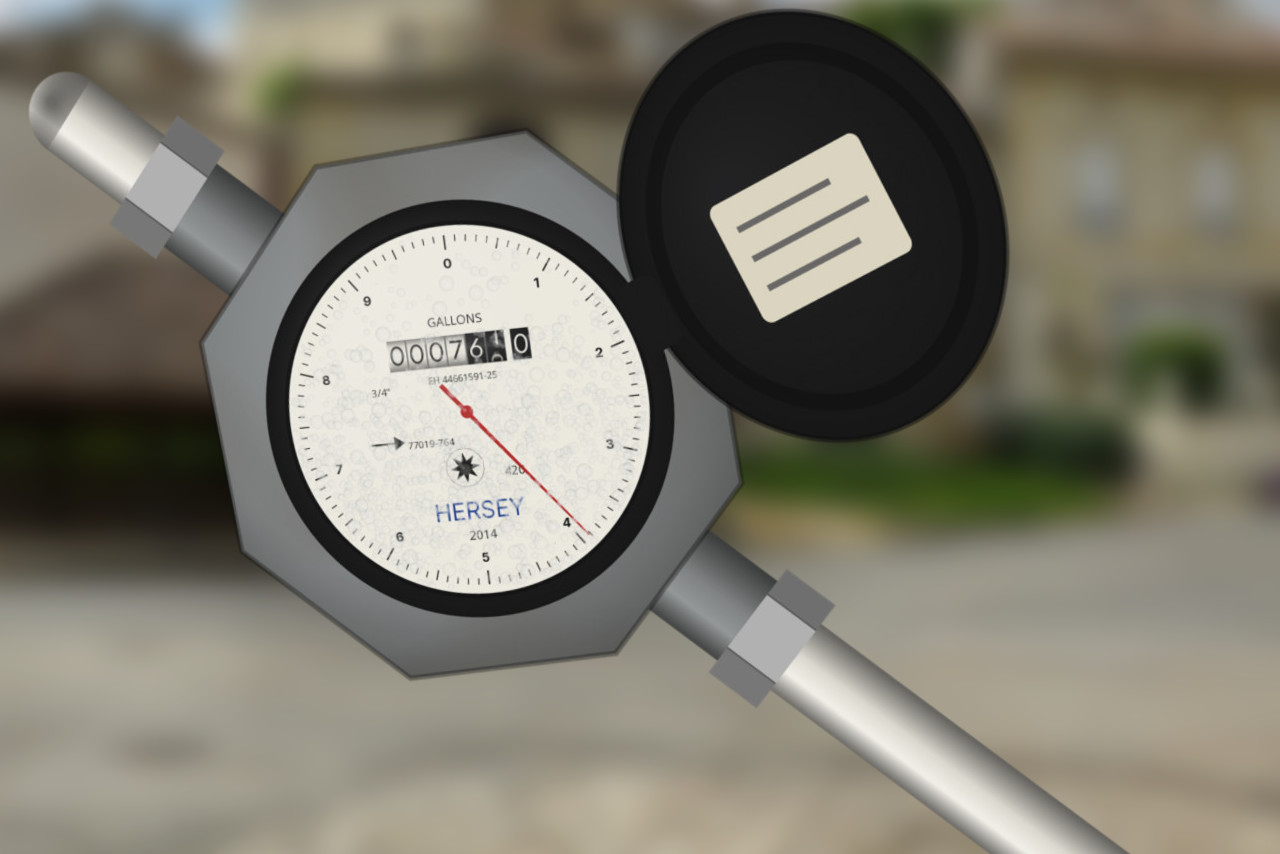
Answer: 7613.9 gal
